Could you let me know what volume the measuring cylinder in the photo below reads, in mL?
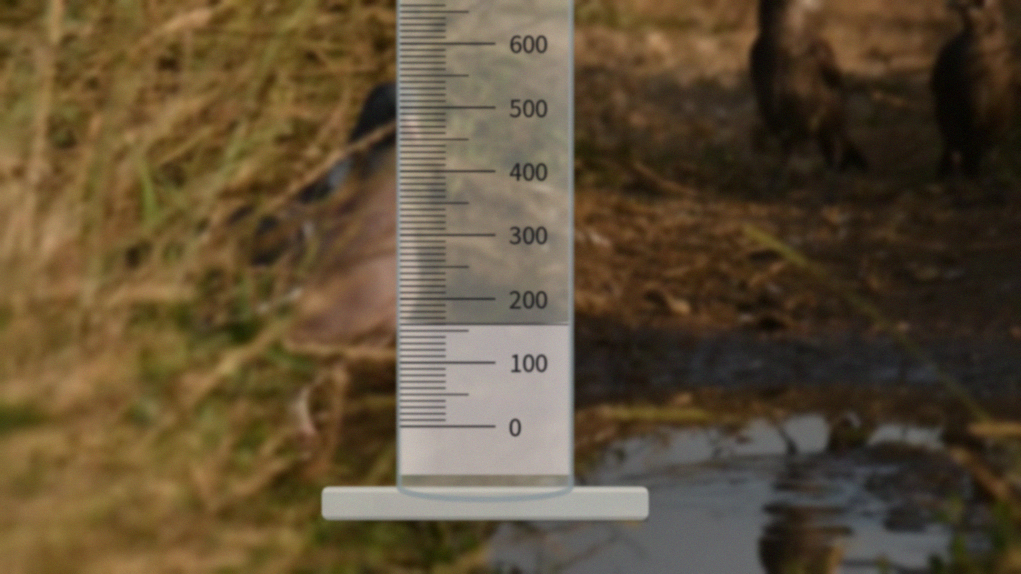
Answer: 160 mL
